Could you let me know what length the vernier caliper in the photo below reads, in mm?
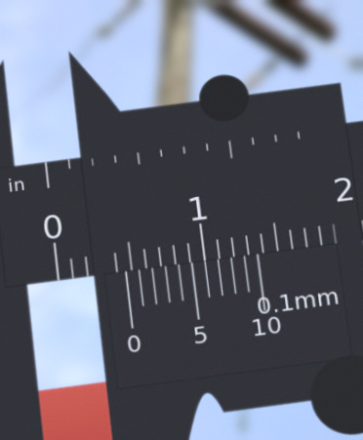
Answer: 4.6 mm
